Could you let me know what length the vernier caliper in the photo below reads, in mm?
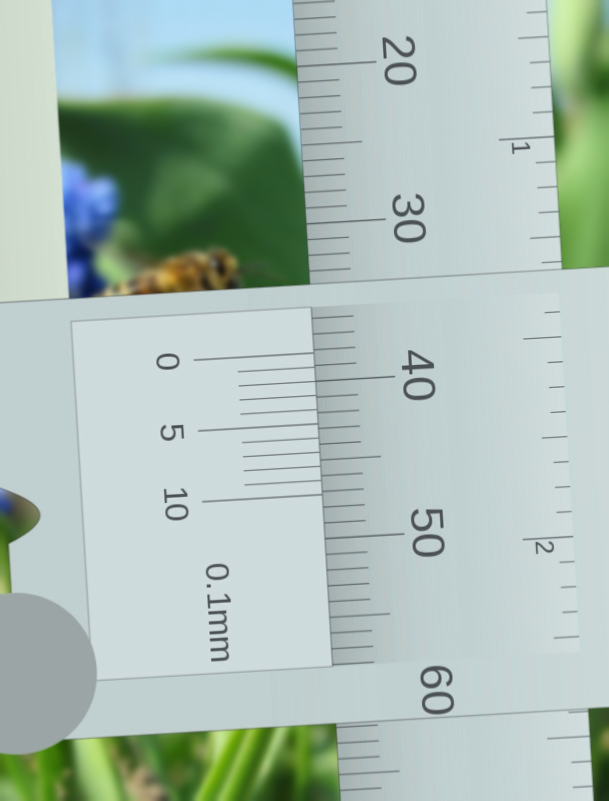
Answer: 38.2 mm
